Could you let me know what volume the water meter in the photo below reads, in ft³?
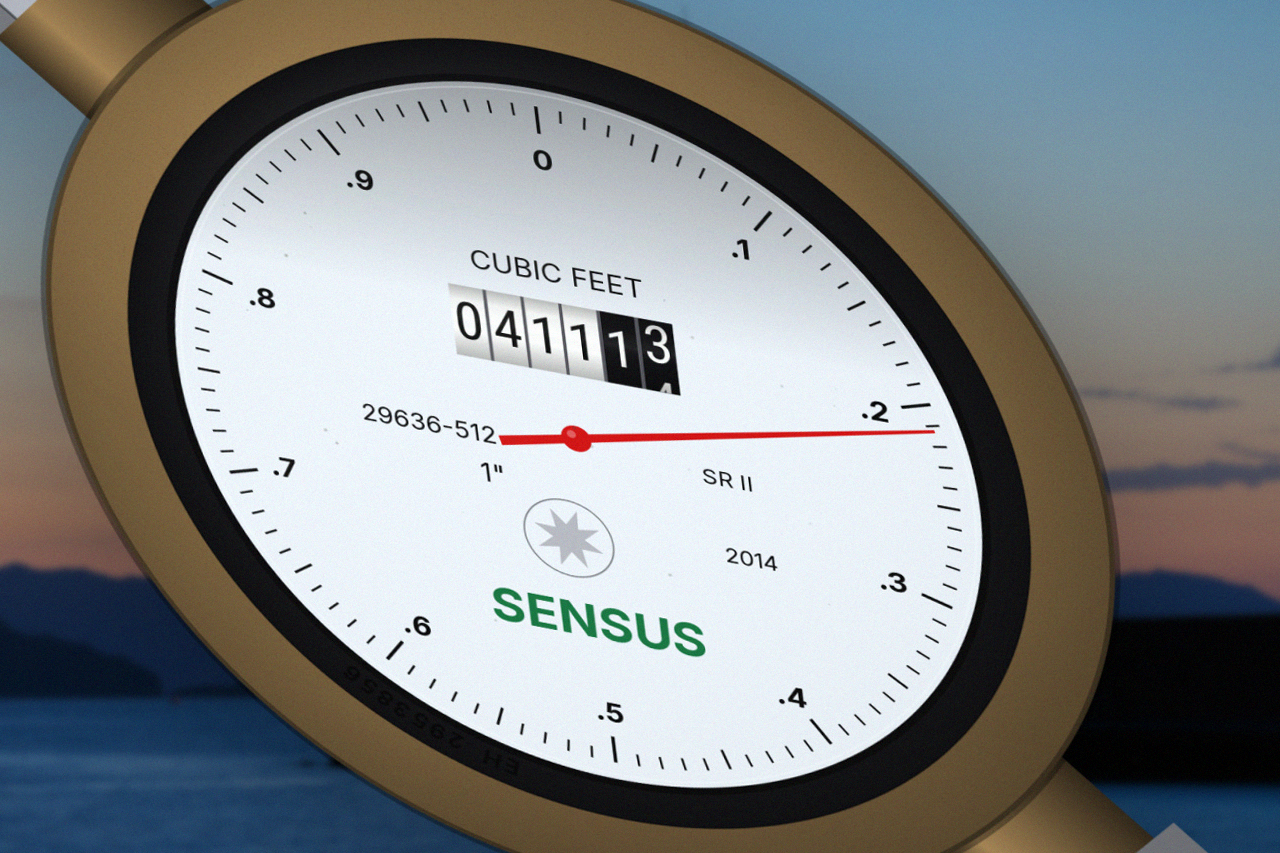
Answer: 41113.21 ft³
